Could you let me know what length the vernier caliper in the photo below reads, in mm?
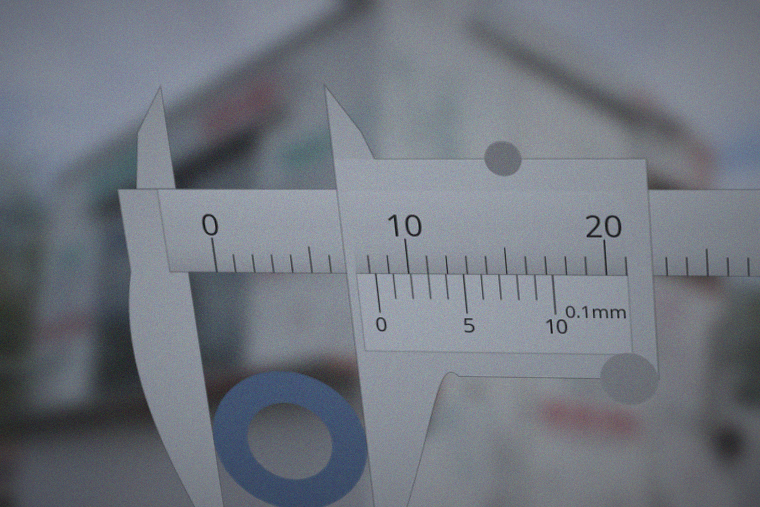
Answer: 8.3 mm
